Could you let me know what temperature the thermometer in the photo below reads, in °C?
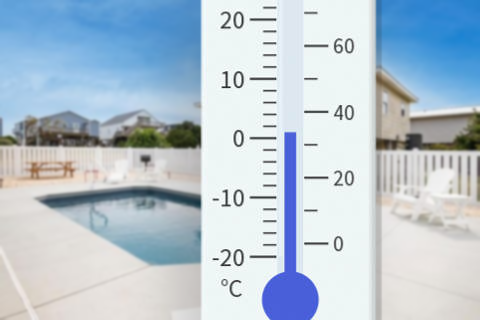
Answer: 1 °C
